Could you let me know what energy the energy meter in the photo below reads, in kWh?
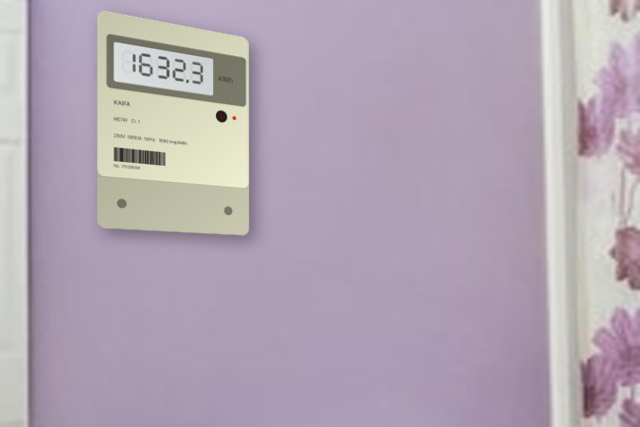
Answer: 1632.3 kWh
